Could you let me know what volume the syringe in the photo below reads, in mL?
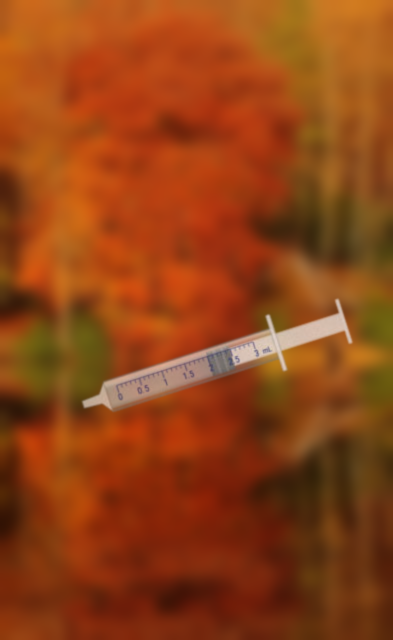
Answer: 2 mL
